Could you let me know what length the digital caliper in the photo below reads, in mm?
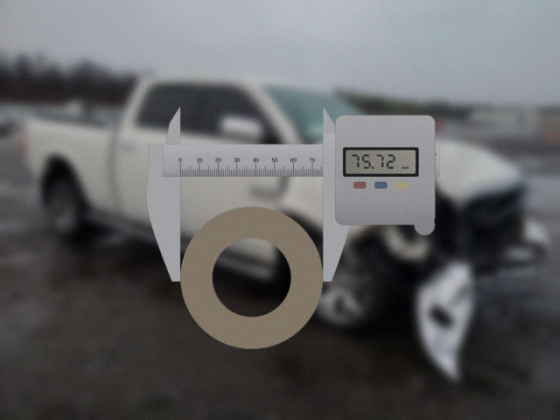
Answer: 75.72 mm
